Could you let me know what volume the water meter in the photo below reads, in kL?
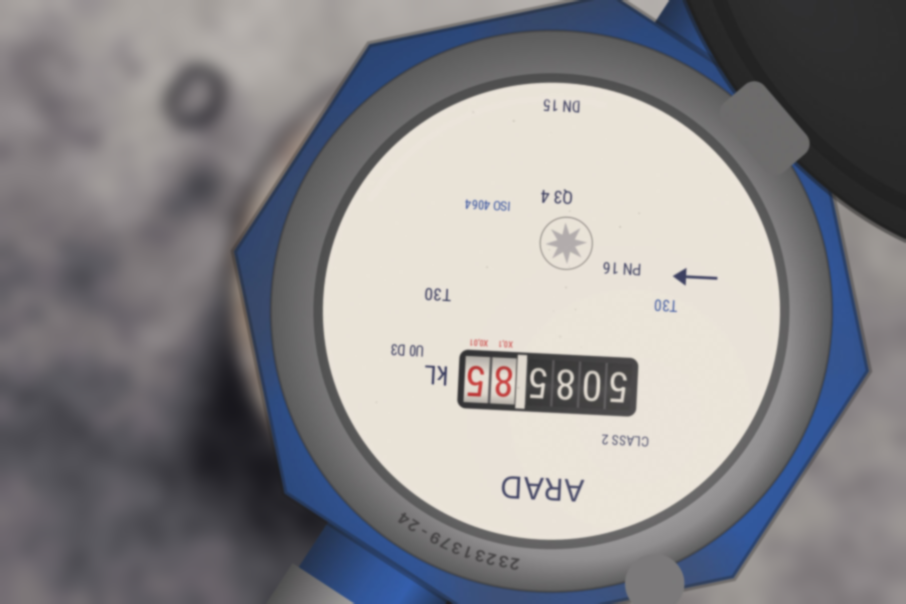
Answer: 5085.85 kL
